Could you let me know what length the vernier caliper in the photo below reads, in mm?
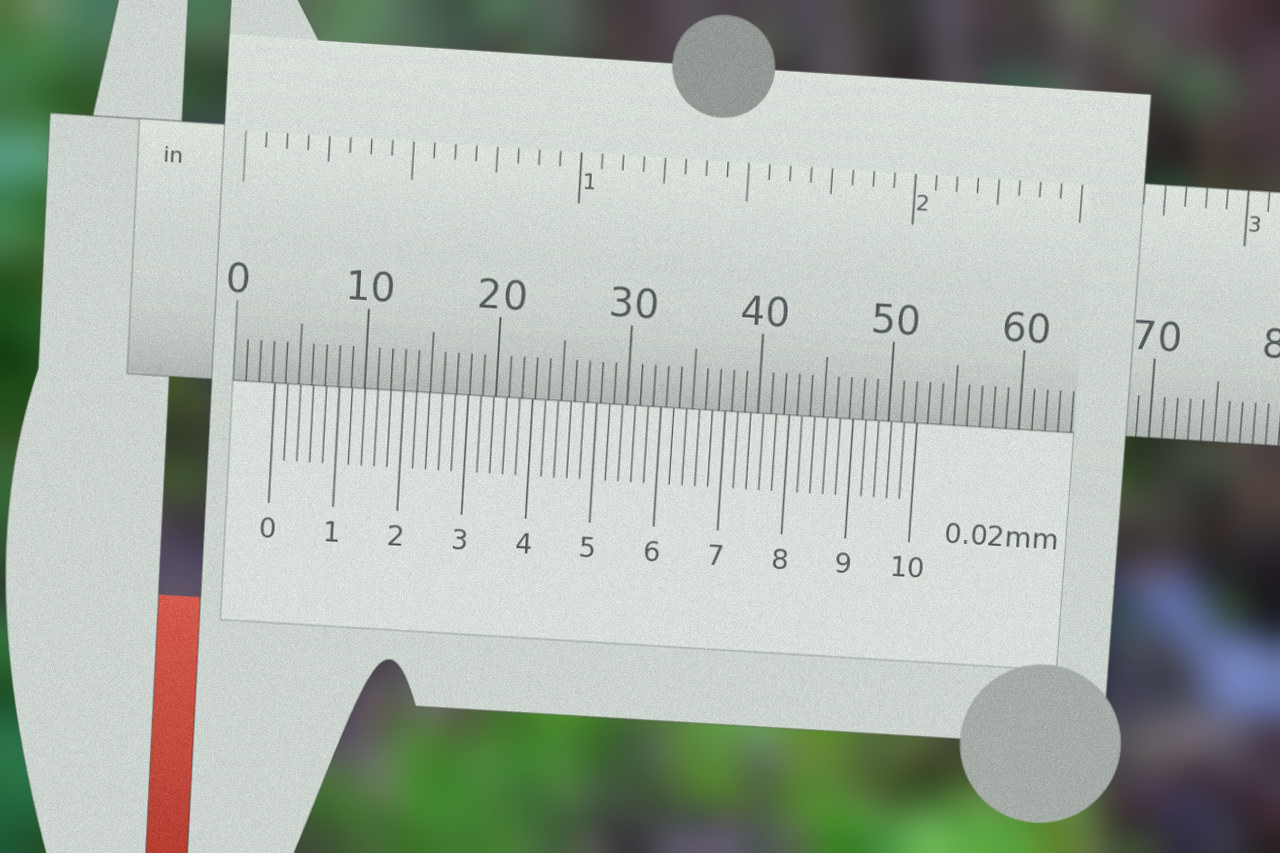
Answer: 3.2 mm
